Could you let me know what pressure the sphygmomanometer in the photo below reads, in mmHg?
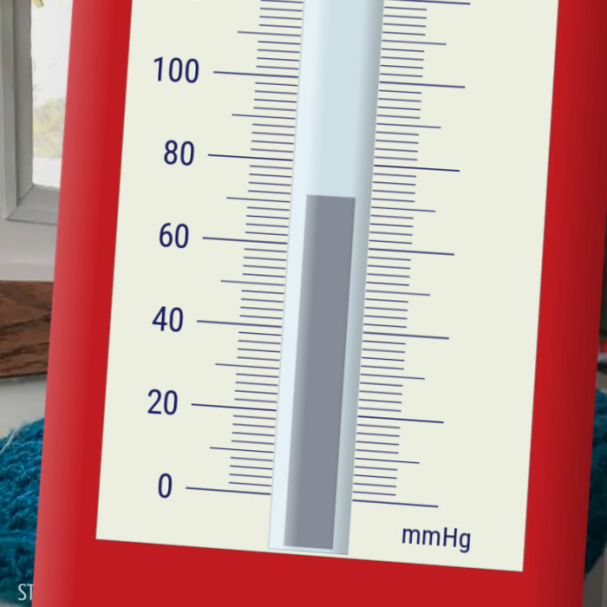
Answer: 72 mmHg
